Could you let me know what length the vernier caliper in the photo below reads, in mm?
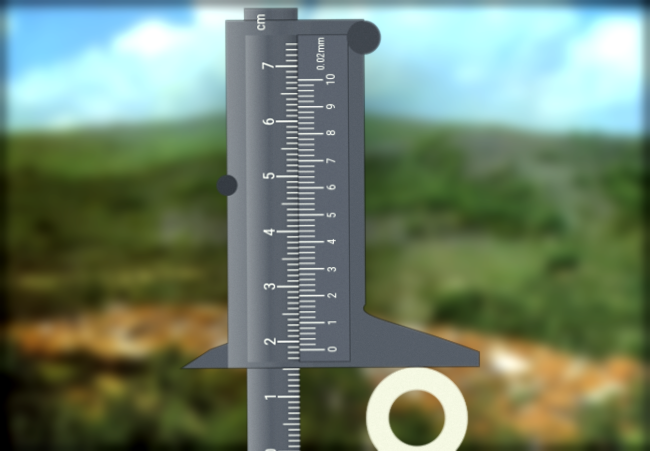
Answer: 18.5 mm
